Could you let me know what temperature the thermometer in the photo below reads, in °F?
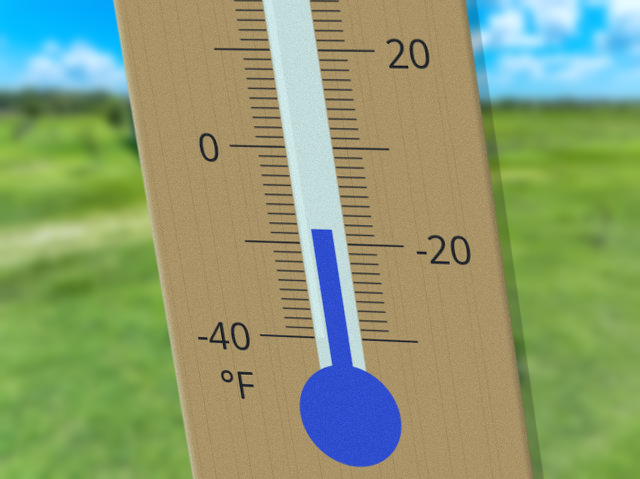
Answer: -17 °F
